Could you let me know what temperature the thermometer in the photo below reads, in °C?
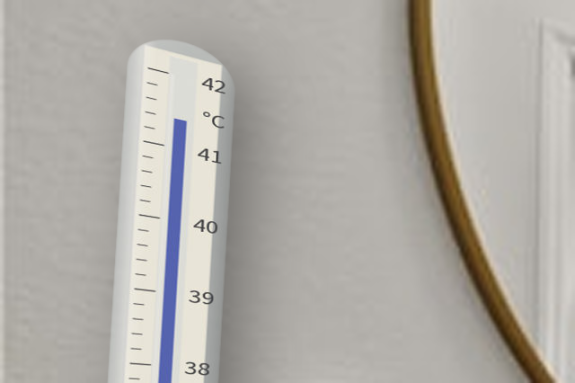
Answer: 41.4 °C
